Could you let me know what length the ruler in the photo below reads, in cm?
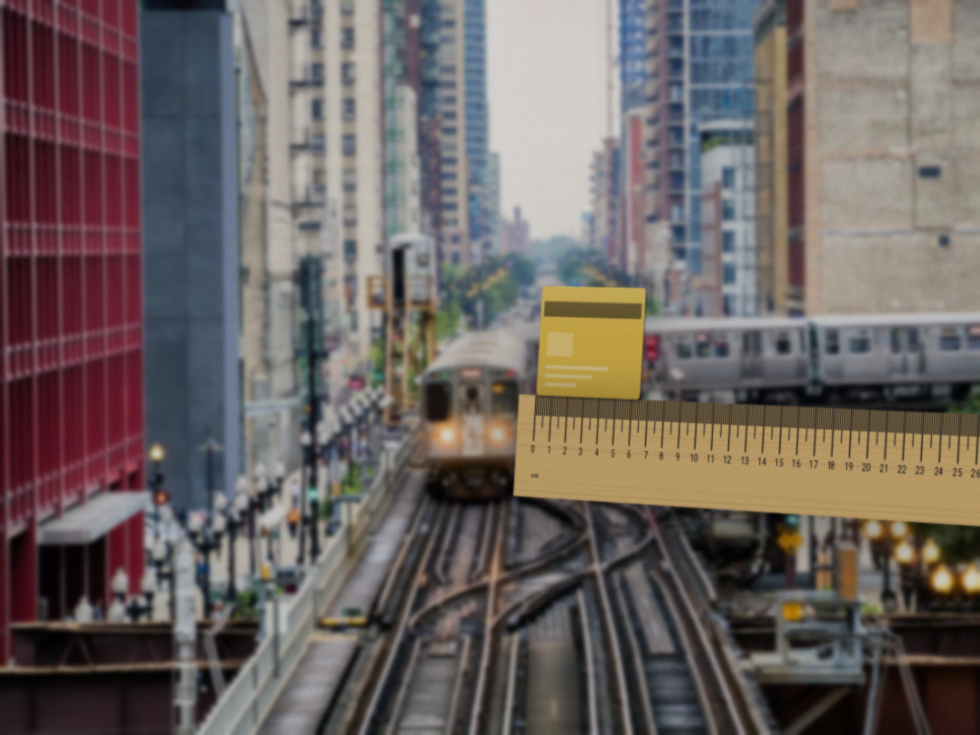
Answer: 6.5 cm
